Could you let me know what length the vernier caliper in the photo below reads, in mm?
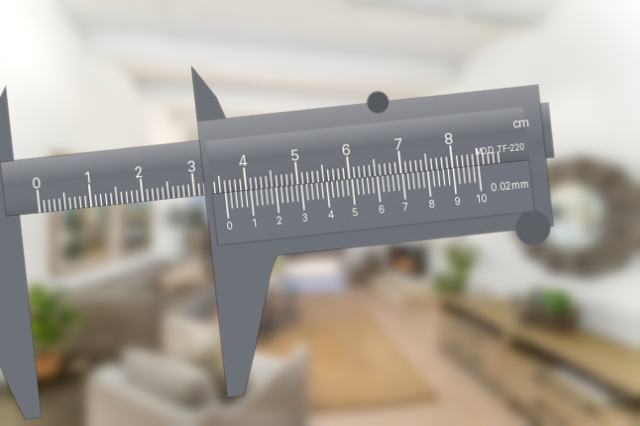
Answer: 36.0 mm
